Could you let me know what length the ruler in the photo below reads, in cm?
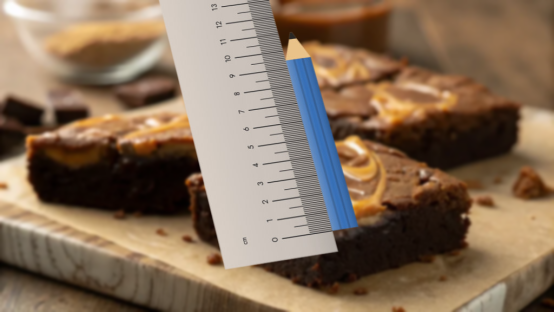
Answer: 11 cm
